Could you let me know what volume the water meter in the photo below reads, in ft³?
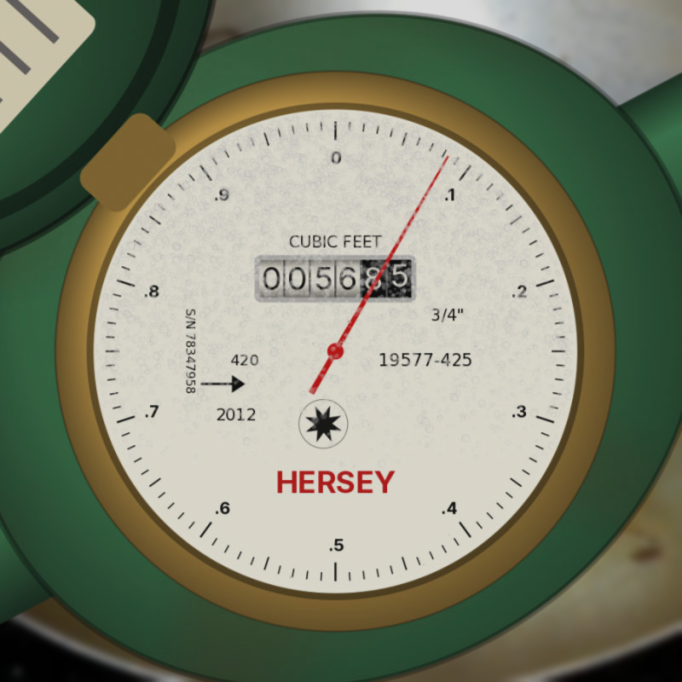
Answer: 5685.08 ft³
